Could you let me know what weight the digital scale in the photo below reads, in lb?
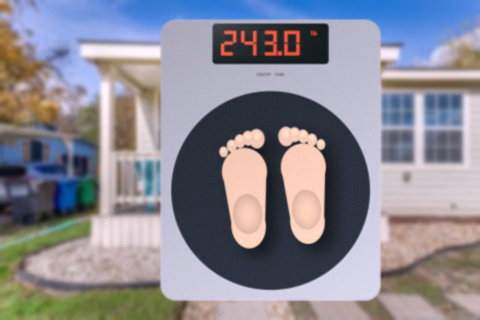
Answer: 243.0 lb
